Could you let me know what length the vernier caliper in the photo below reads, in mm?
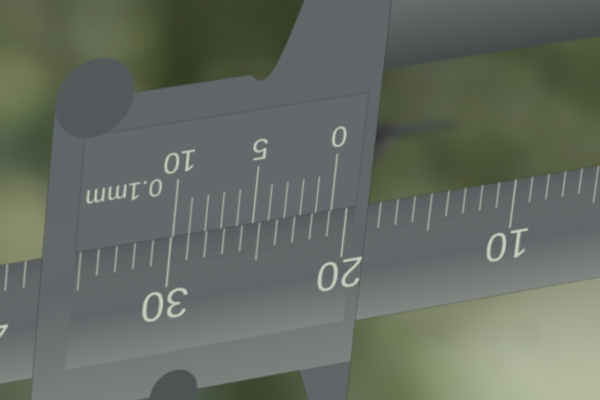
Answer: 20.9 mm
